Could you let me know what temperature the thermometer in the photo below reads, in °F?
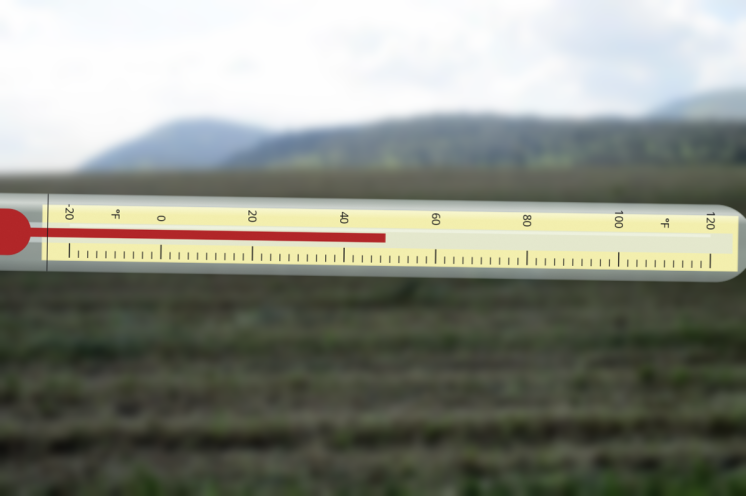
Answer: 49 °F
